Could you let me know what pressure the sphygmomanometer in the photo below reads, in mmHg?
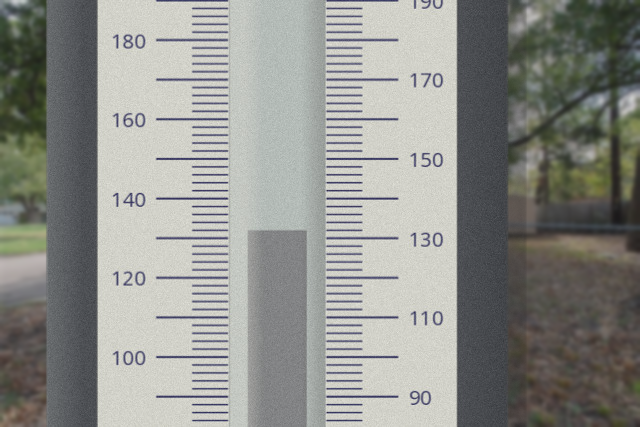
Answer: 132 mmHg
